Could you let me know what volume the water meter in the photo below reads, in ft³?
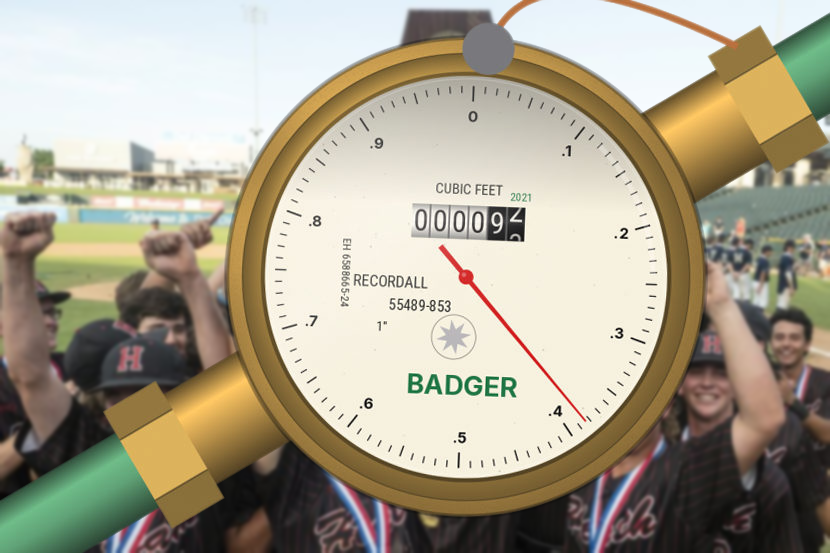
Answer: 92.38 ft³
